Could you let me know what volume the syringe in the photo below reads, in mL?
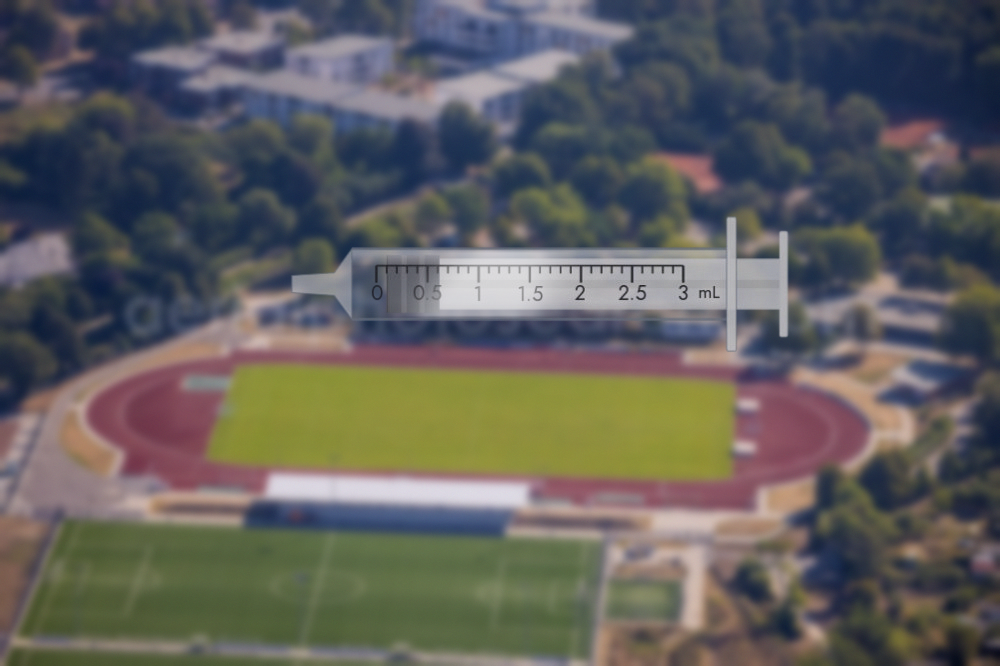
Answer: 0.1 mL
